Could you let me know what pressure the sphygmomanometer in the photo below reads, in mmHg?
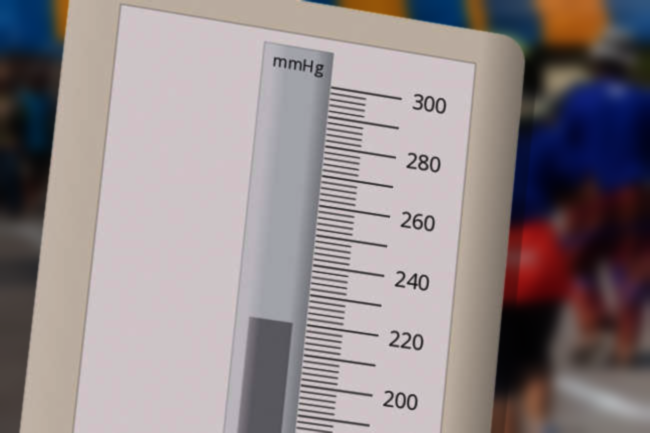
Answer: 220 mmHg
